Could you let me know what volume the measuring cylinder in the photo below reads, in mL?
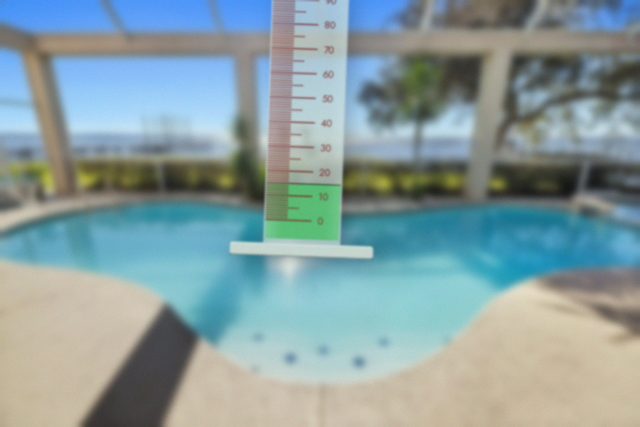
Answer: 15 mL
